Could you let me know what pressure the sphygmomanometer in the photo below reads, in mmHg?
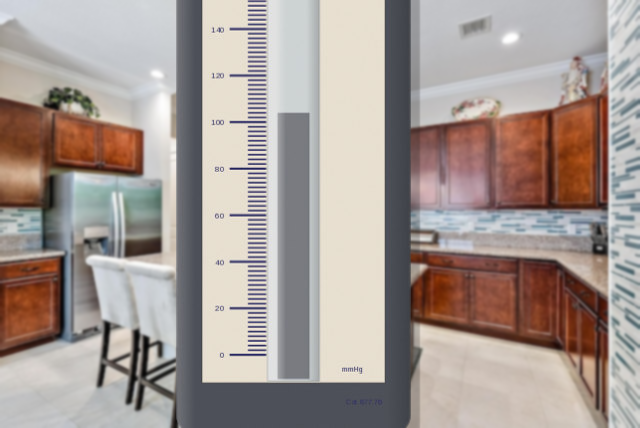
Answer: 104 mmHg
